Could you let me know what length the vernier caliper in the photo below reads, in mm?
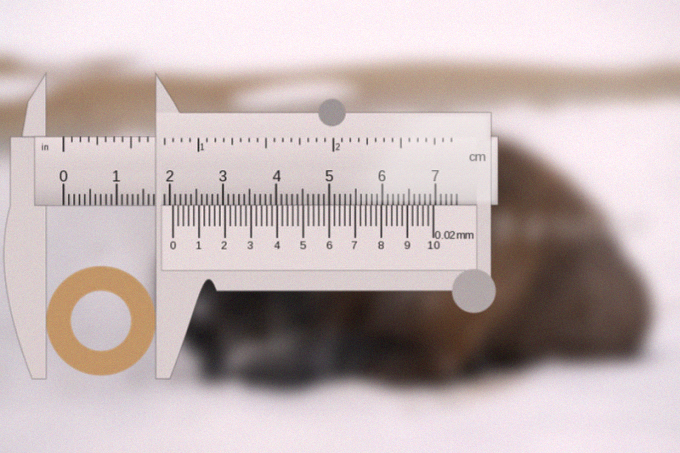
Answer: 20.6 mm
